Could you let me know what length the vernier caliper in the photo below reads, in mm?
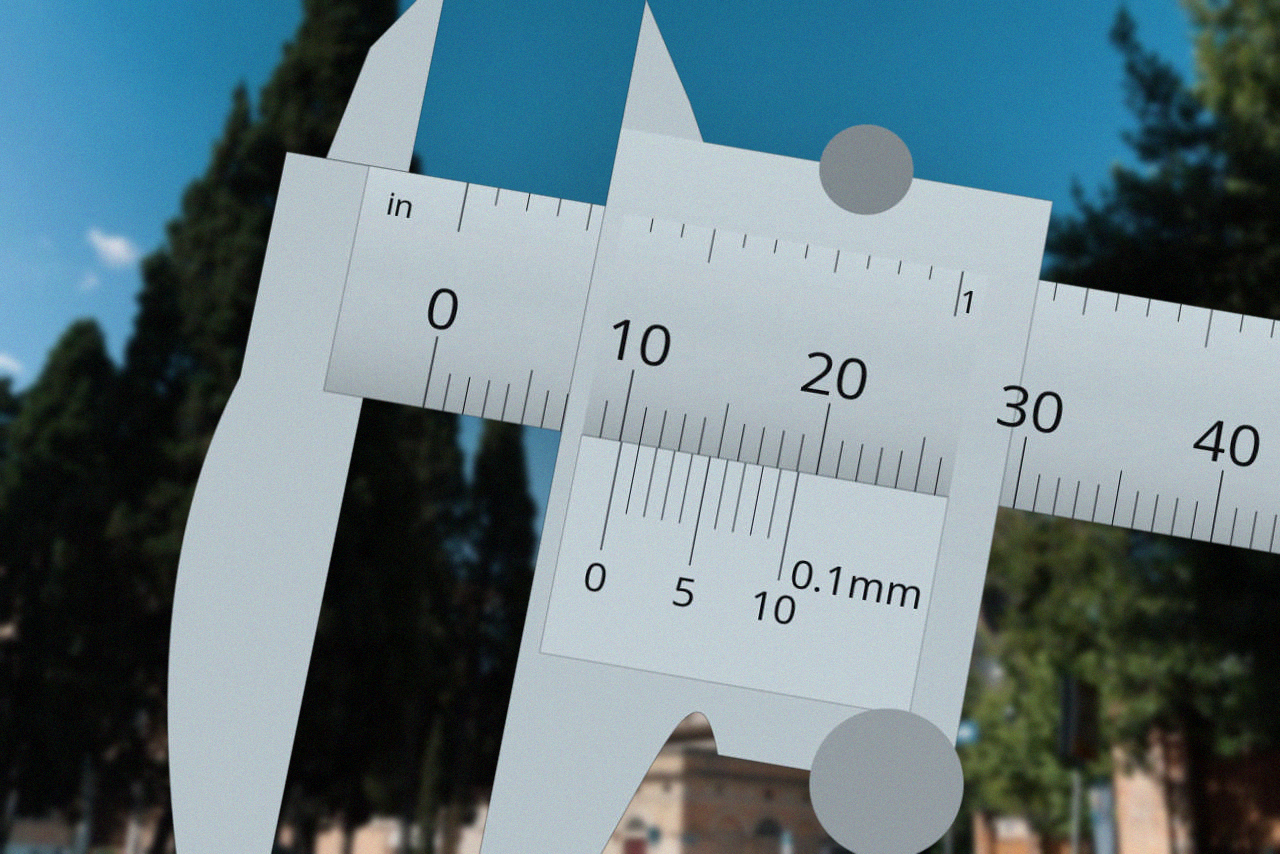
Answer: 10.1 mm
